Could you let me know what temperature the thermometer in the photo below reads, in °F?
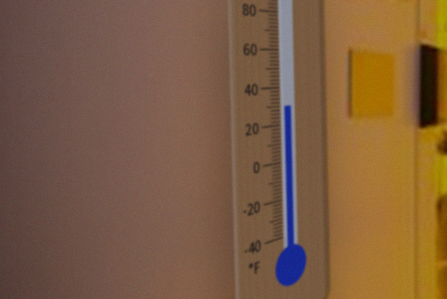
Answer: 30 °F
